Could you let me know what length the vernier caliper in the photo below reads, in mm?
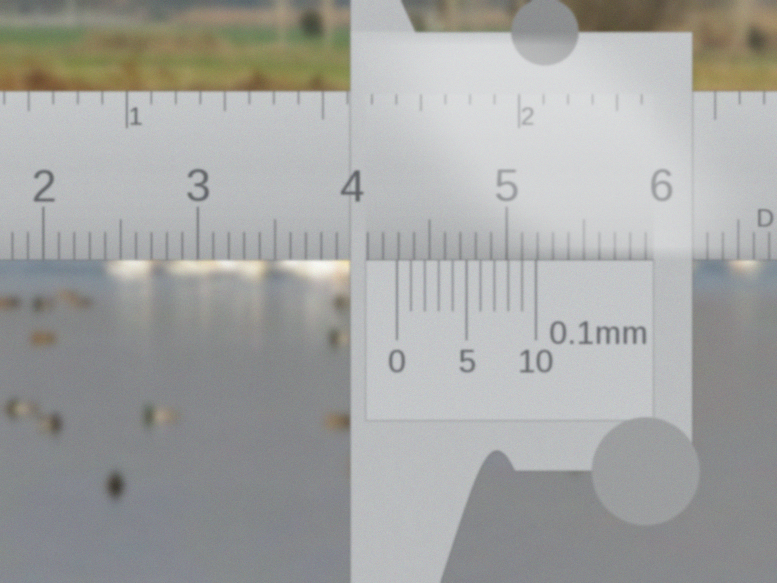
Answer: 42.9 mm
